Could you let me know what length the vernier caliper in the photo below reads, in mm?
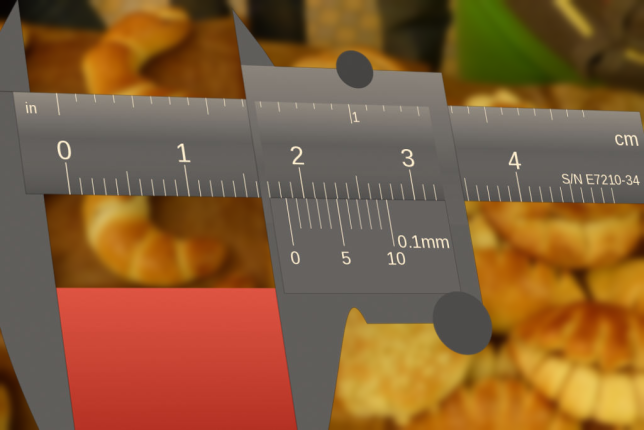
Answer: 18.4 mm
